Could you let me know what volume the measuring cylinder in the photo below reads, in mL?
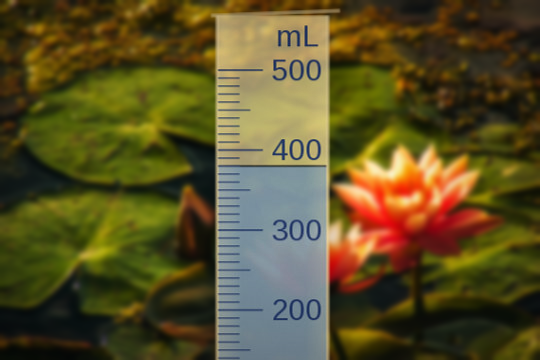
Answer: 380 mL
